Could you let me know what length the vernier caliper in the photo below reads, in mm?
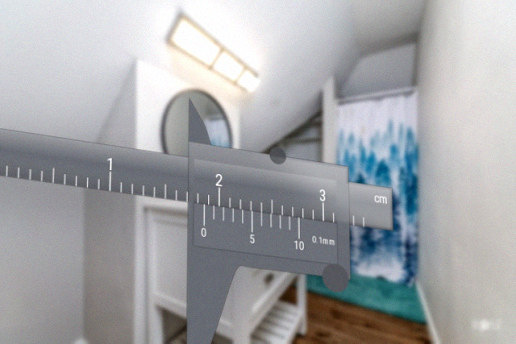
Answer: 18.6 mm
